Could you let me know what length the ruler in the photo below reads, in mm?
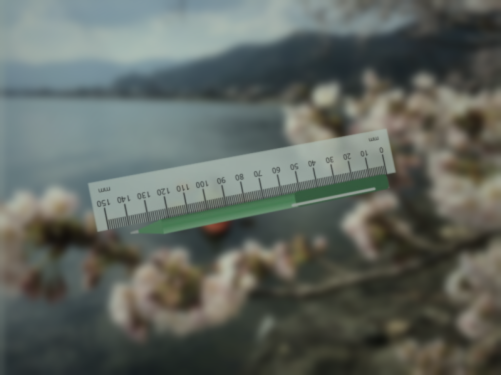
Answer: 140 mm
